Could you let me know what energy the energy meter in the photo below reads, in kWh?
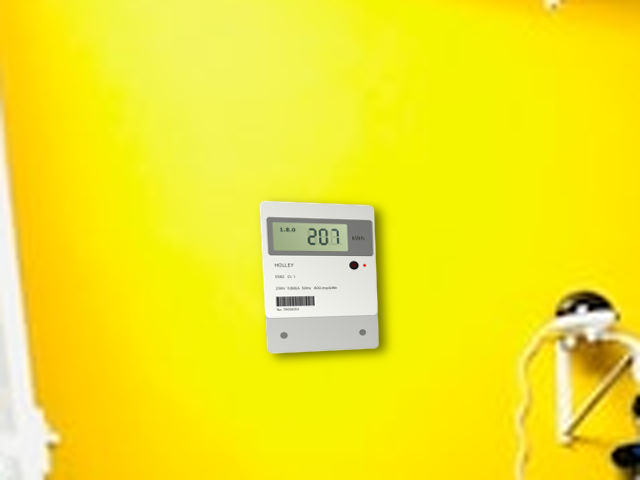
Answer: 207 kWh
